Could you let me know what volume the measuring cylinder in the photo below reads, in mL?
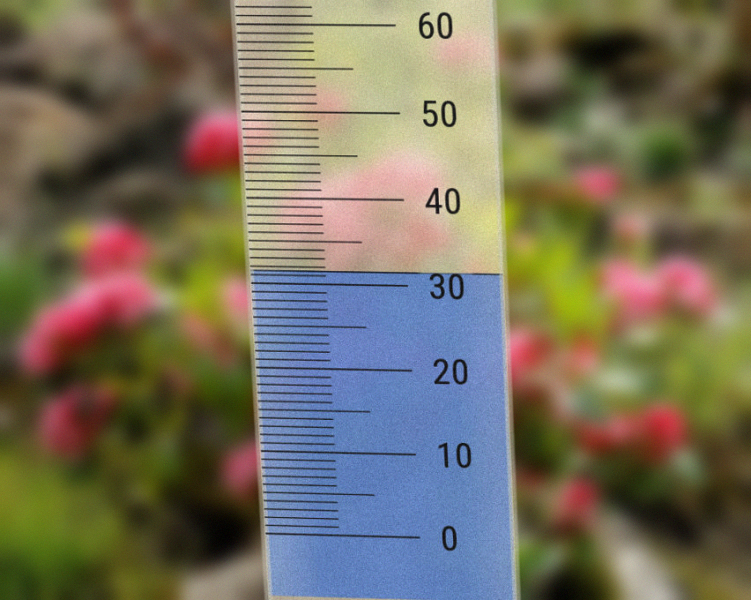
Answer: 31.5 mL
